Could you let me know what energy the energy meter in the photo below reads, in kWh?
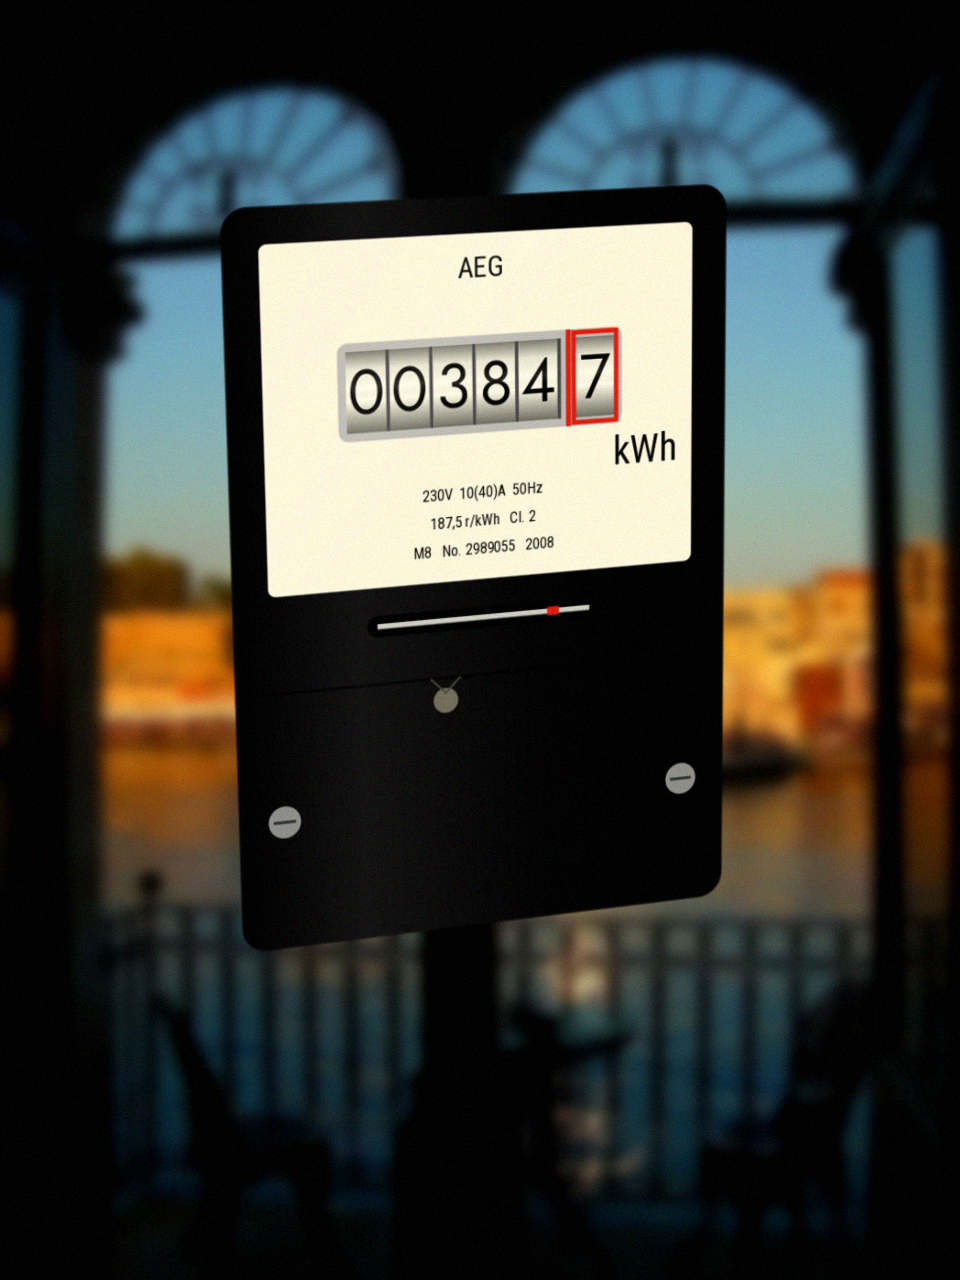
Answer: 384.7 kWh
